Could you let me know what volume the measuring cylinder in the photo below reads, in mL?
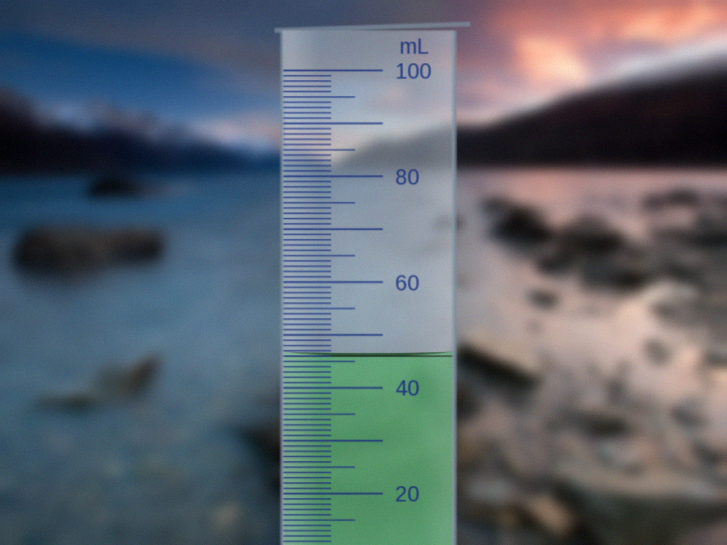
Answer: 46 mL
